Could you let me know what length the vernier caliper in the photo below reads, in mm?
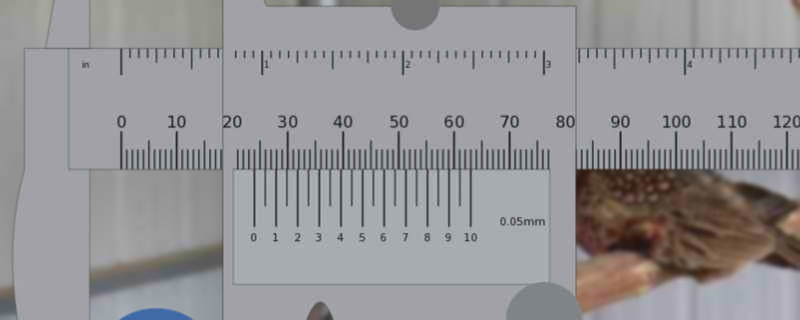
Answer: 24.0 mm
